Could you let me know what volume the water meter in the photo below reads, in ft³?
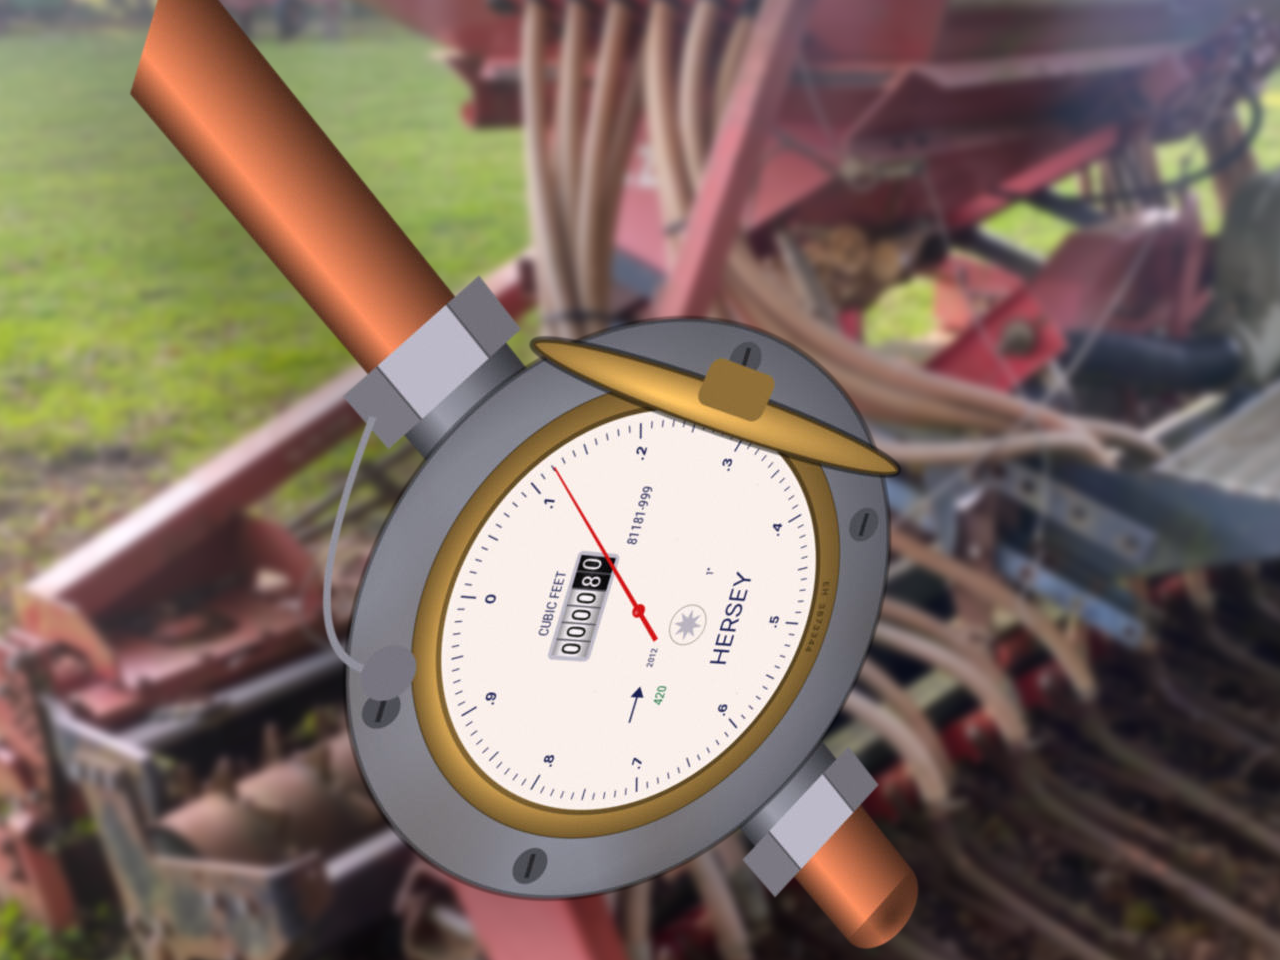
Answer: 80.12 ft³
